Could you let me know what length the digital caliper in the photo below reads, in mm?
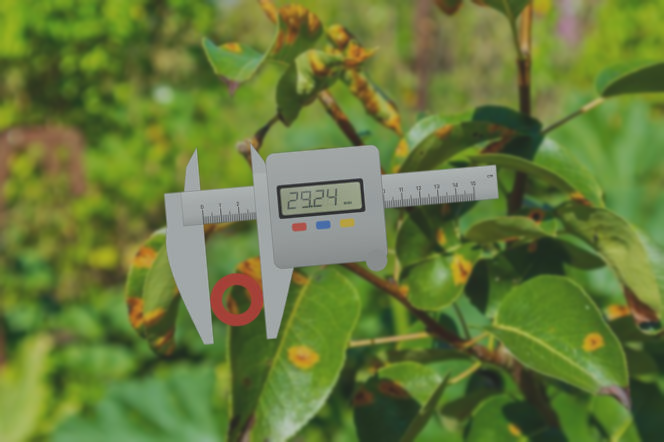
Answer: 29.24 mm
